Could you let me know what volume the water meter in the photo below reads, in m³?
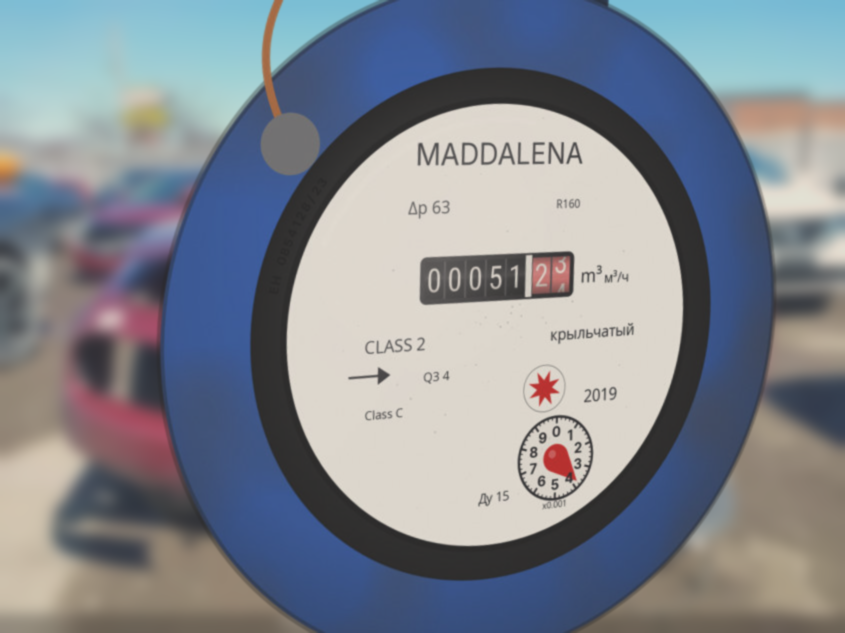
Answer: 51.233 m³
